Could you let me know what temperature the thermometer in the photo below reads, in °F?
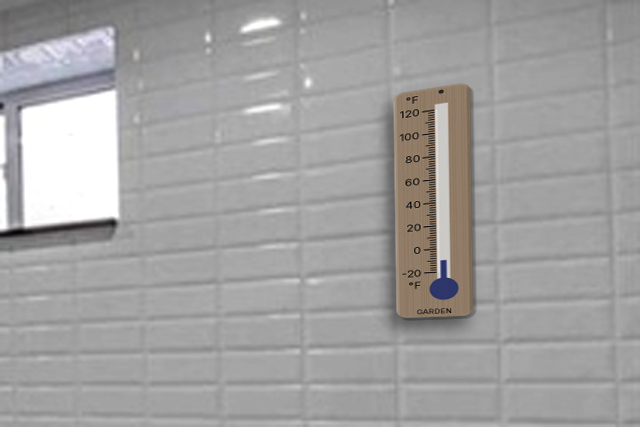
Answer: -10 °F
